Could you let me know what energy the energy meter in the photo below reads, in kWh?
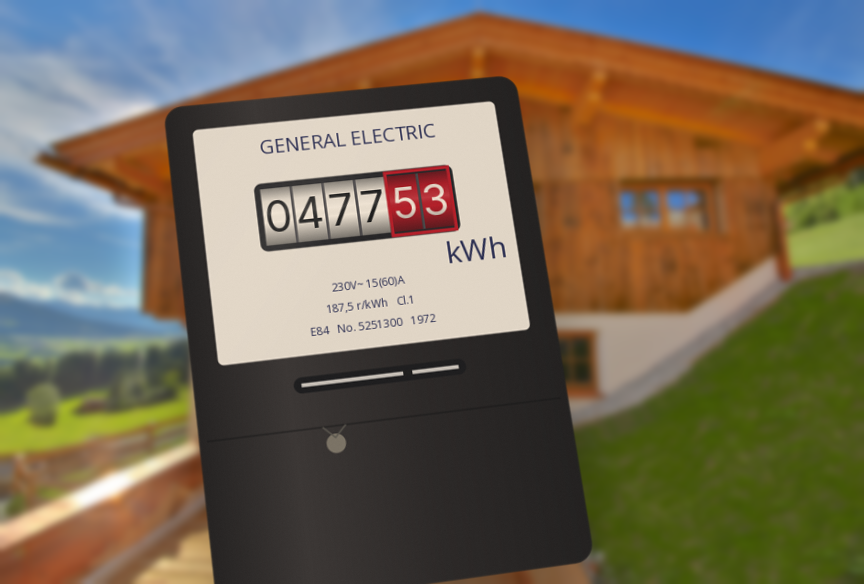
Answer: 477.53 kWh
